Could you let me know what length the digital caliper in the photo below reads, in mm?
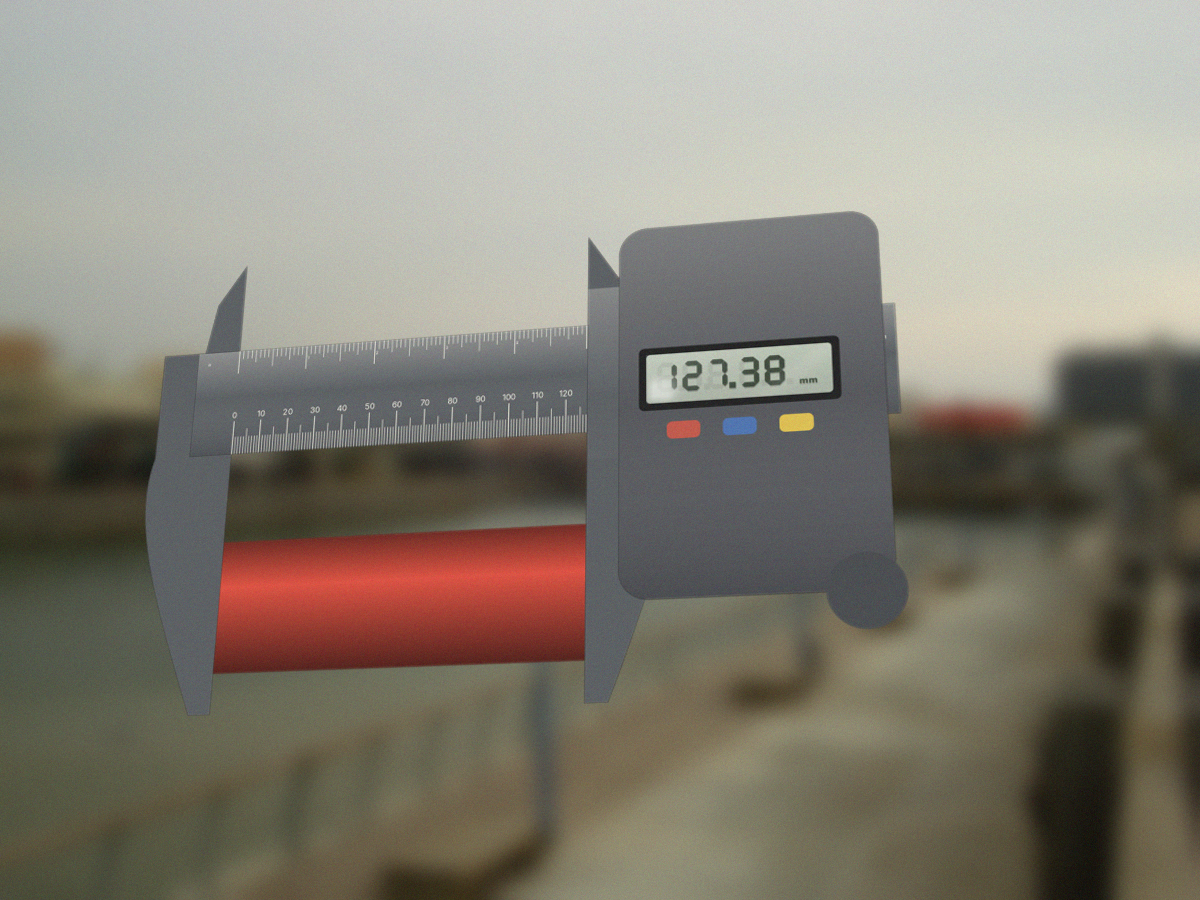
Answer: 127.38 mm
